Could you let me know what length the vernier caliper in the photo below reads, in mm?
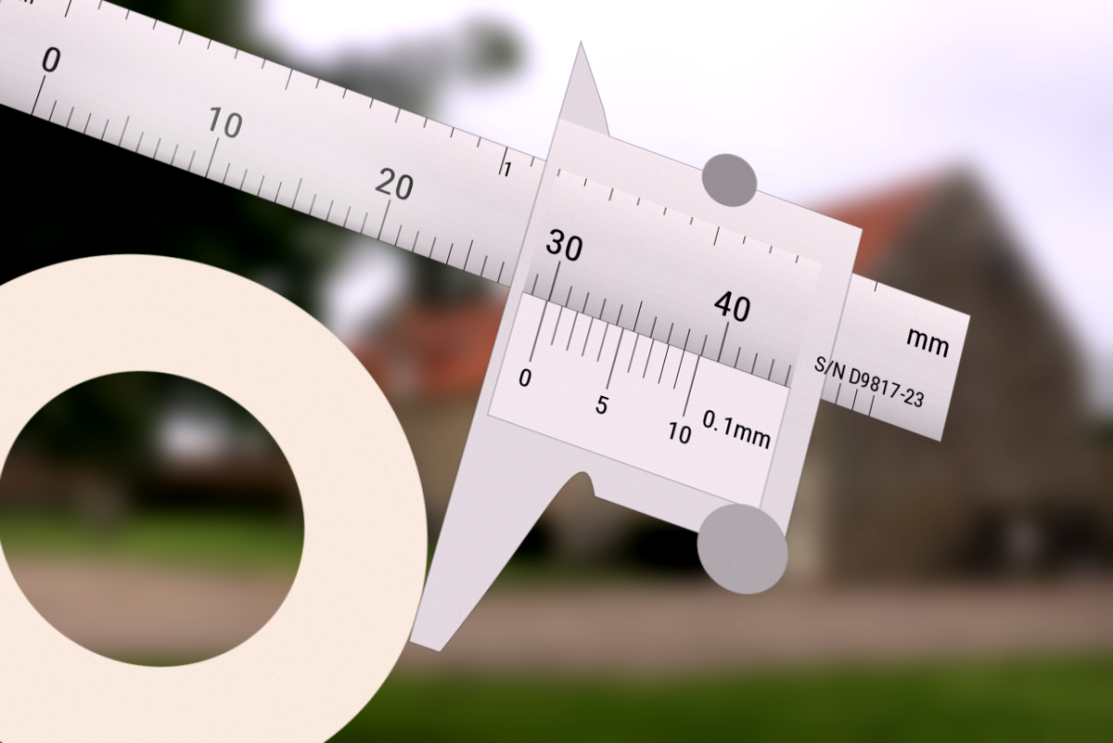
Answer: 29.9 mm
